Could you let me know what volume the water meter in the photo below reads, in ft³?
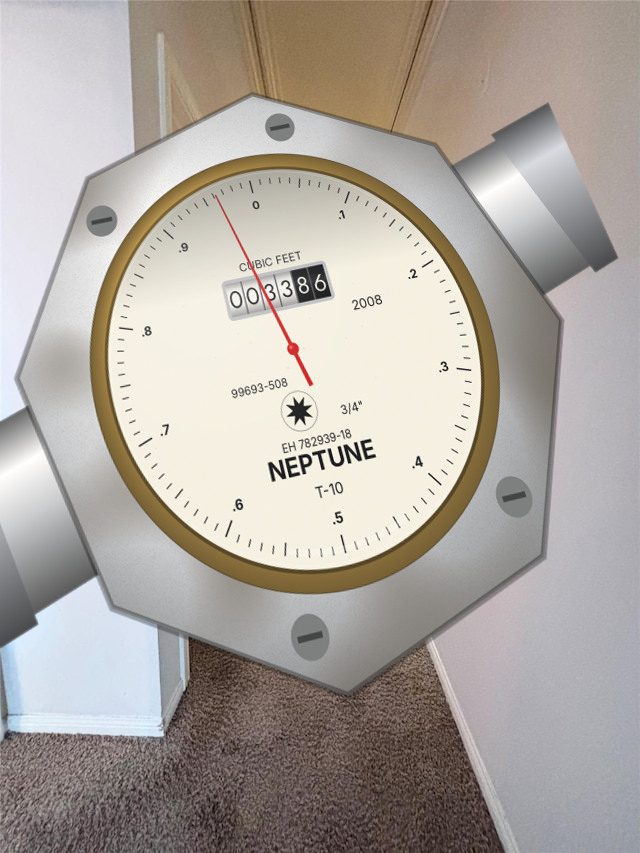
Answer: 3385.96 ft³
